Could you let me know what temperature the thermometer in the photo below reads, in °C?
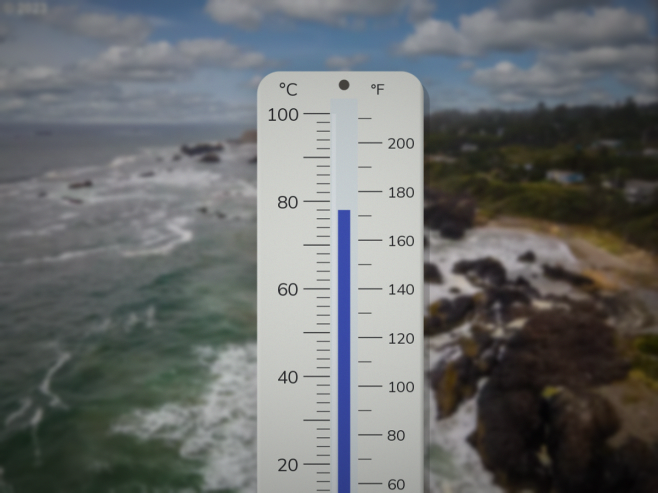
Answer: 78 °C
